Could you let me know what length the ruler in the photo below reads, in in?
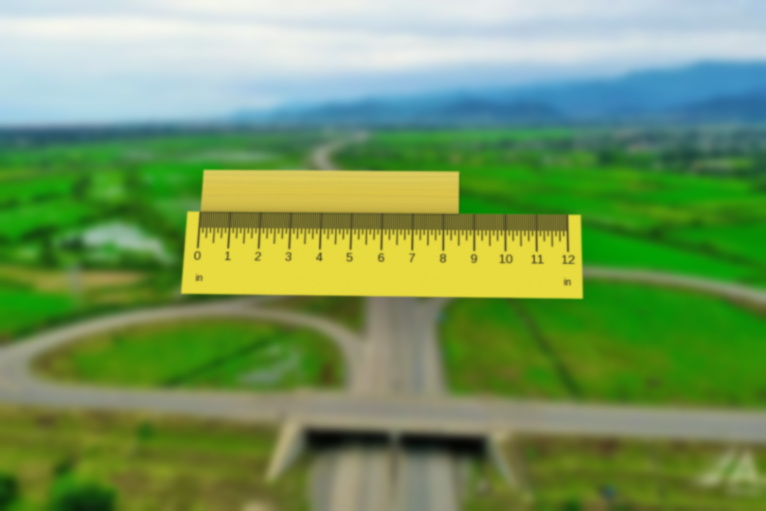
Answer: 8.5 in
